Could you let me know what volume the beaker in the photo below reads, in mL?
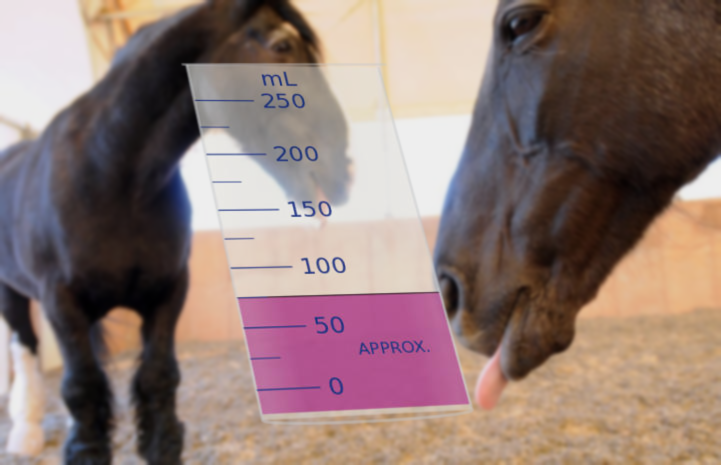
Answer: 75 mL
